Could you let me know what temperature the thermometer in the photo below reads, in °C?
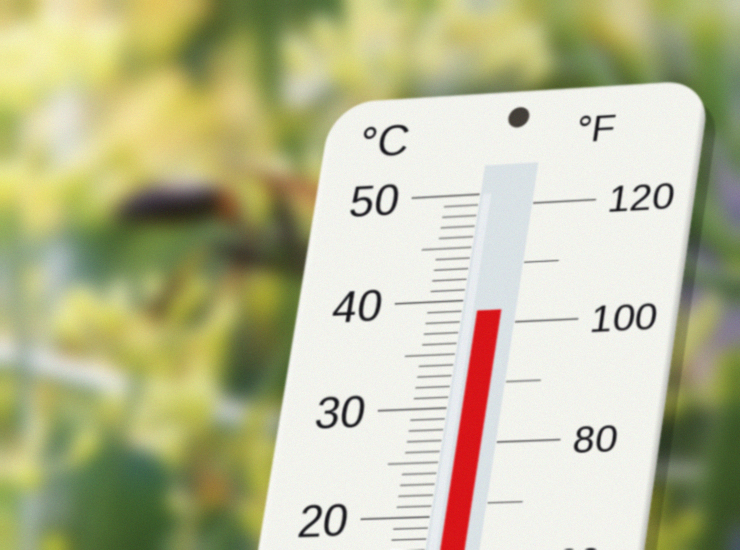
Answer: 39 °C
